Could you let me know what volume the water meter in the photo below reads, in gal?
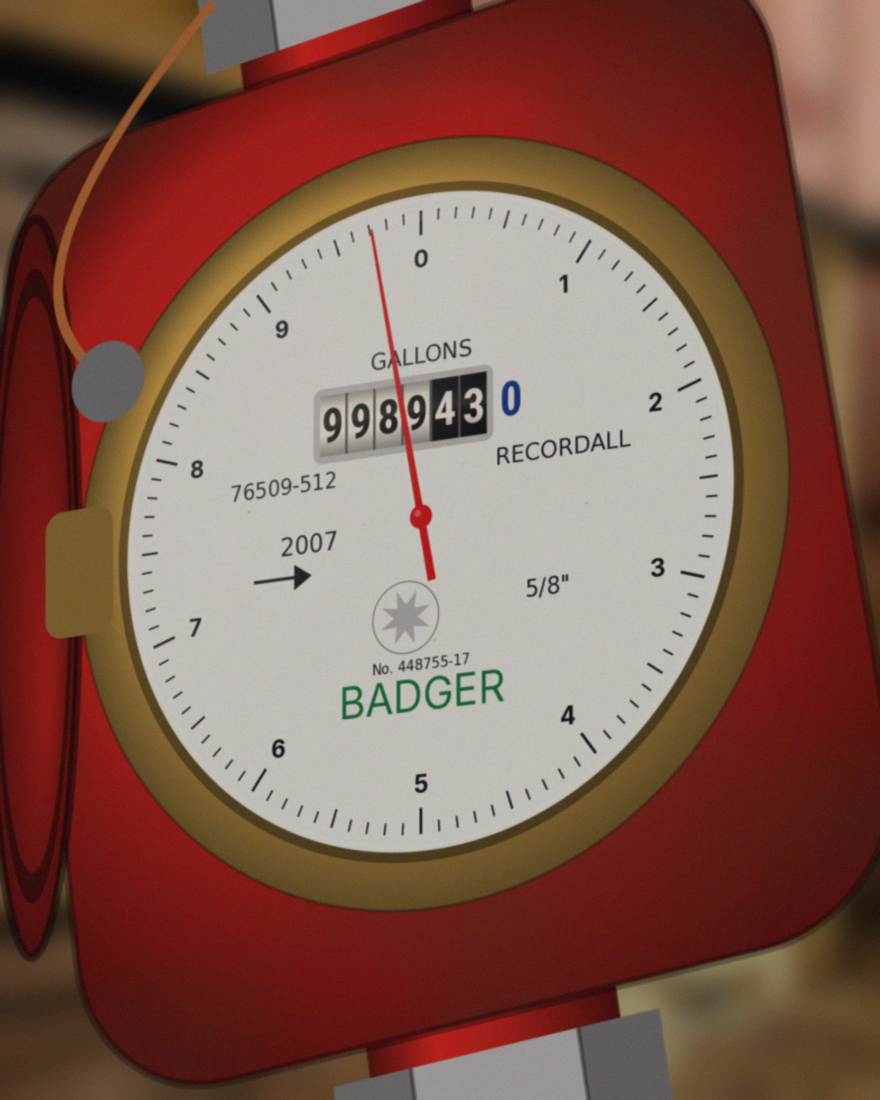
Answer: 9989429.7 gal
